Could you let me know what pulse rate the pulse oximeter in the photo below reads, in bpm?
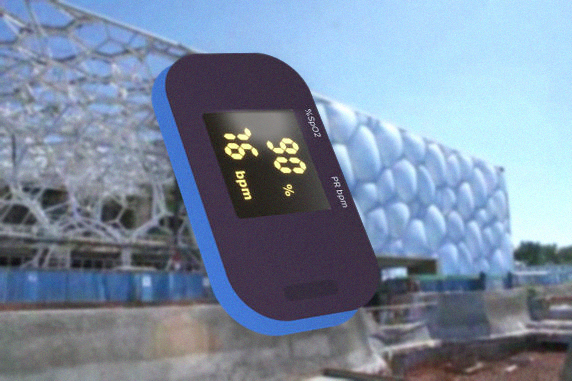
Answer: 76 bpm
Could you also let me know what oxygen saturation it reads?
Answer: 90 %
